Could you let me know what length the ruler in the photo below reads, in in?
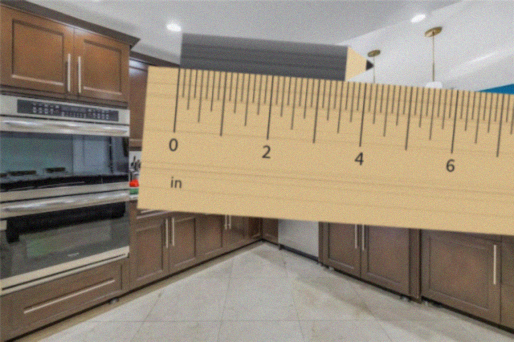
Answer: 4.125 in
